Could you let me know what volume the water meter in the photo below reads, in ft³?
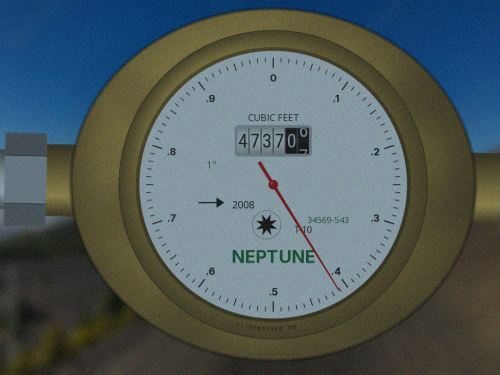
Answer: 473706.41 ft³
